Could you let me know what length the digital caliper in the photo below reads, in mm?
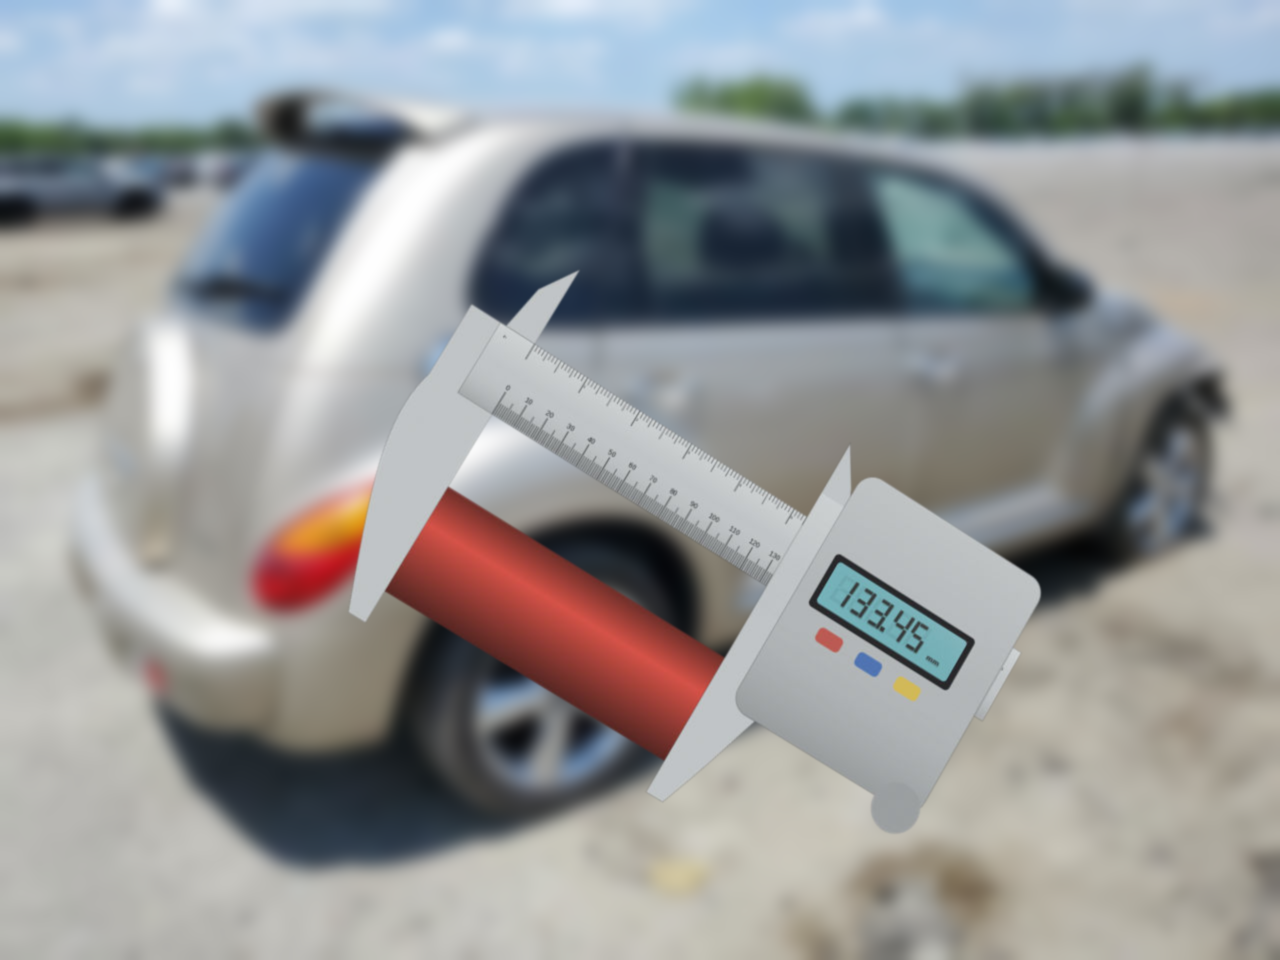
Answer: 133.45 mm
